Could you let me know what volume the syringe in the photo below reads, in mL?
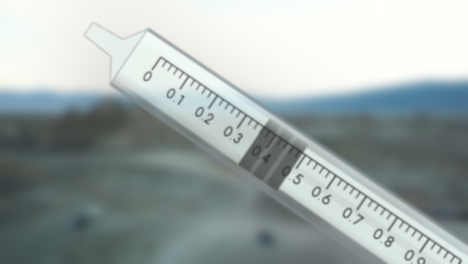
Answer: 0.36 mL
